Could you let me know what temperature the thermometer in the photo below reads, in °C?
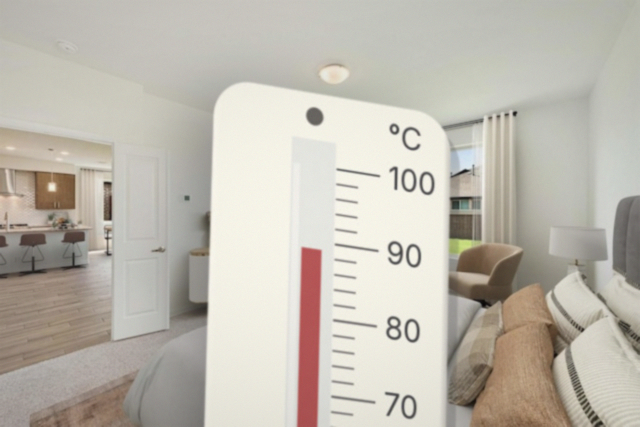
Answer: 89 °C
